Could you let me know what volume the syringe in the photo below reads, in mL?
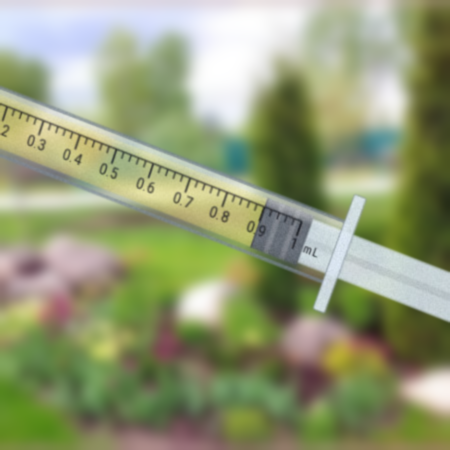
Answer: 0.9 mL
